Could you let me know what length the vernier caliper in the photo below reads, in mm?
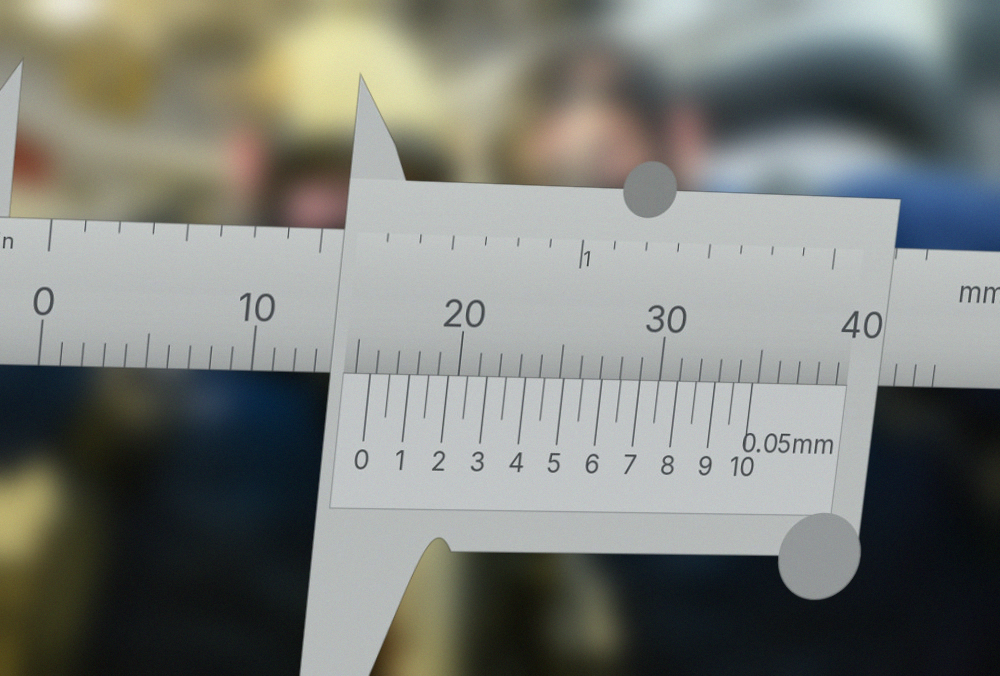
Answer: 15.7 mm
